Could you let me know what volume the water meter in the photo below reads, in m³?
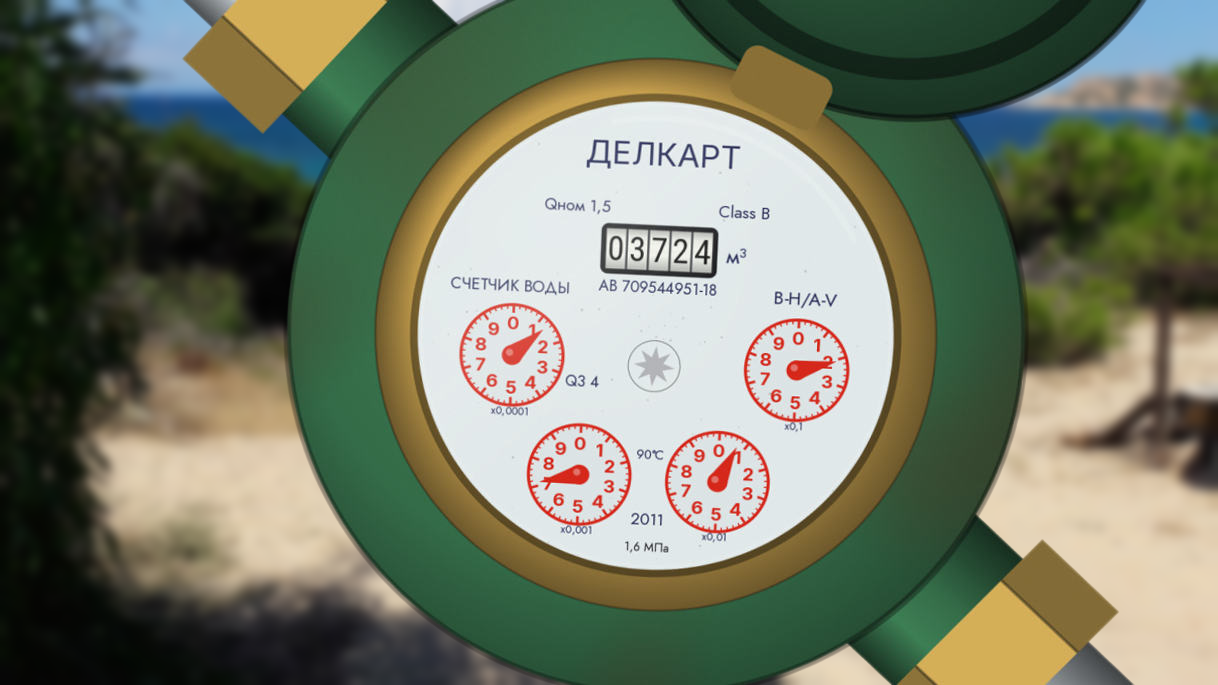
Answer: 3724.2071 m³
